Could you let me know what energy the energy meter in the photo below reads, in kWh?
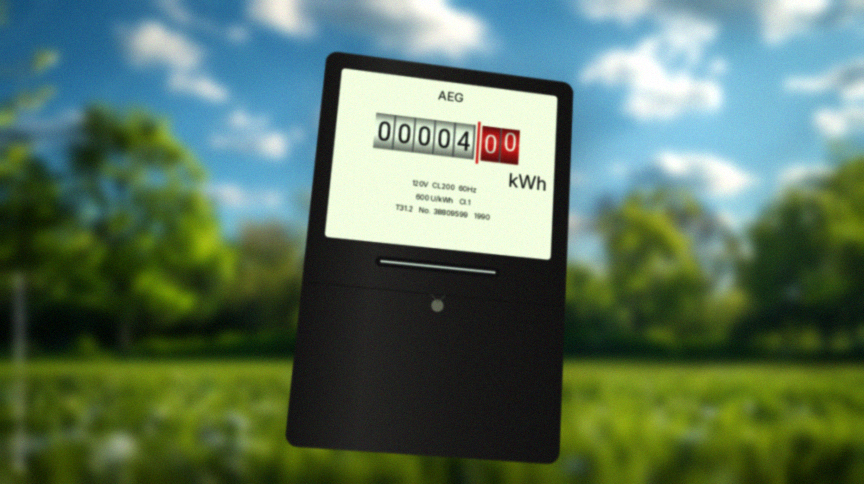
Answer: 4.00 kWh
